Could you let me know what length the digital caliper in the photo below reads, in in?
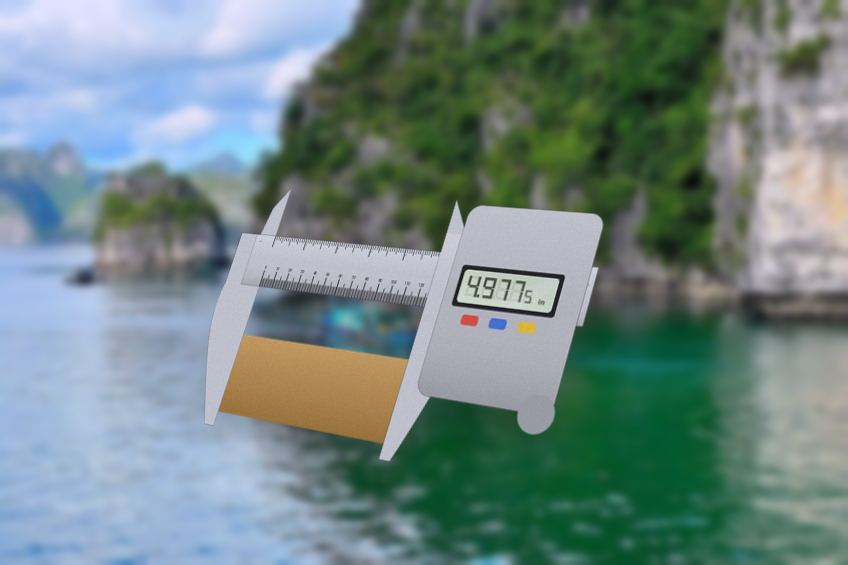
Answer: 4.9775 in
